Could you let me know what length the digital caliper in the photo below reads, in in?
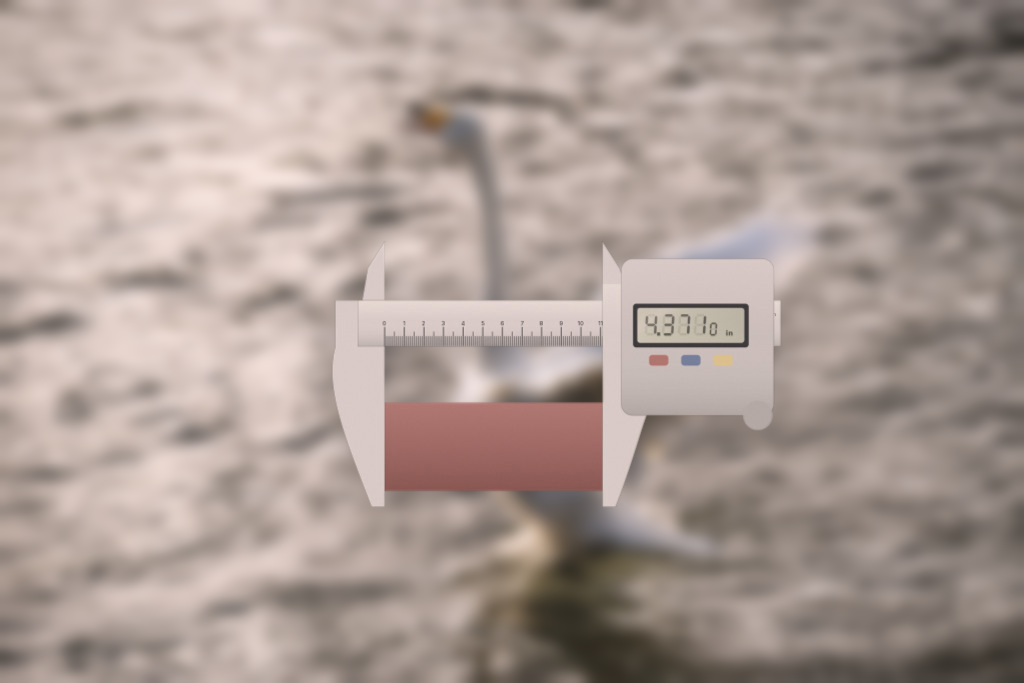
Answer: 4.3710 in
